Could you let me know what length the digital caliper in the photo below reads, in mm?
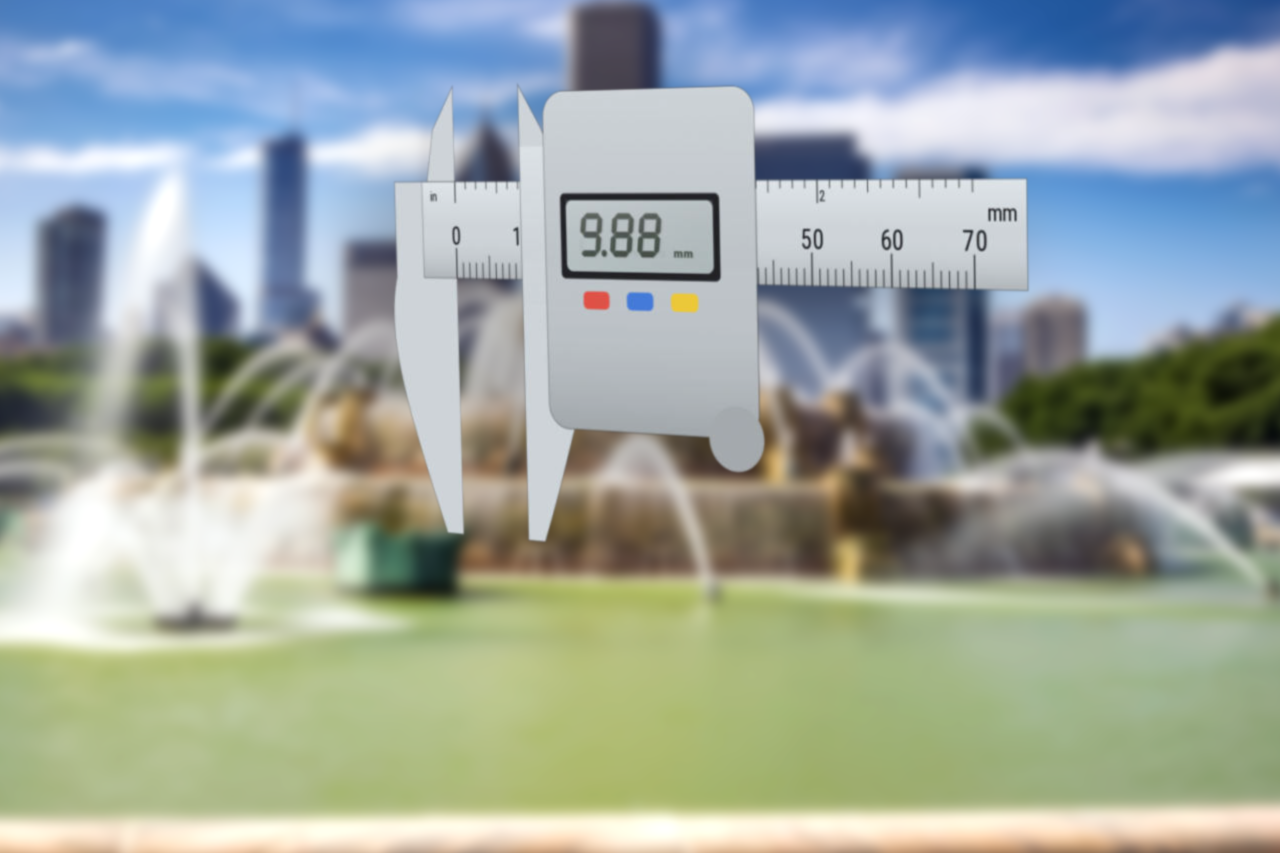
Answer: 9.88 mm
